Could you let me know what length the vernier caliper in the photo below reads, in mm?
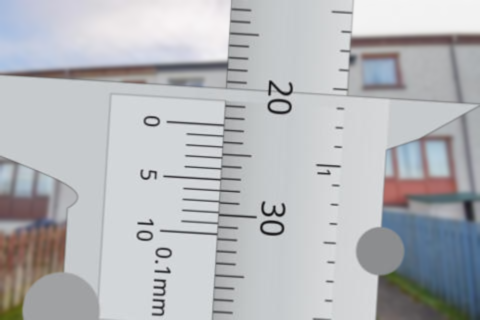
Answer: 22.6 mm
